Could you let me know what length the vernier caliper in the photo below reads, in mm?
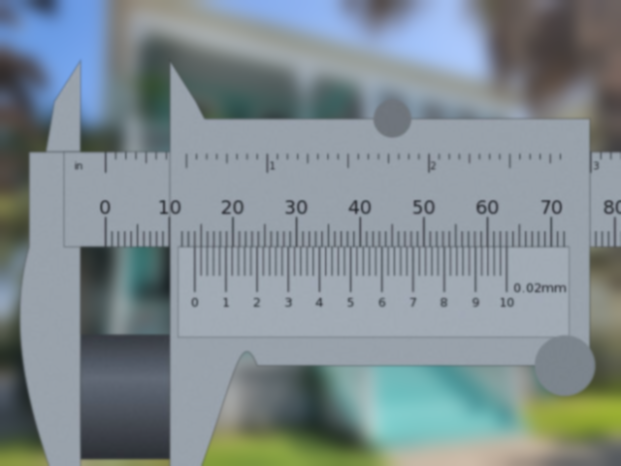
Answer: 14.0 mm
